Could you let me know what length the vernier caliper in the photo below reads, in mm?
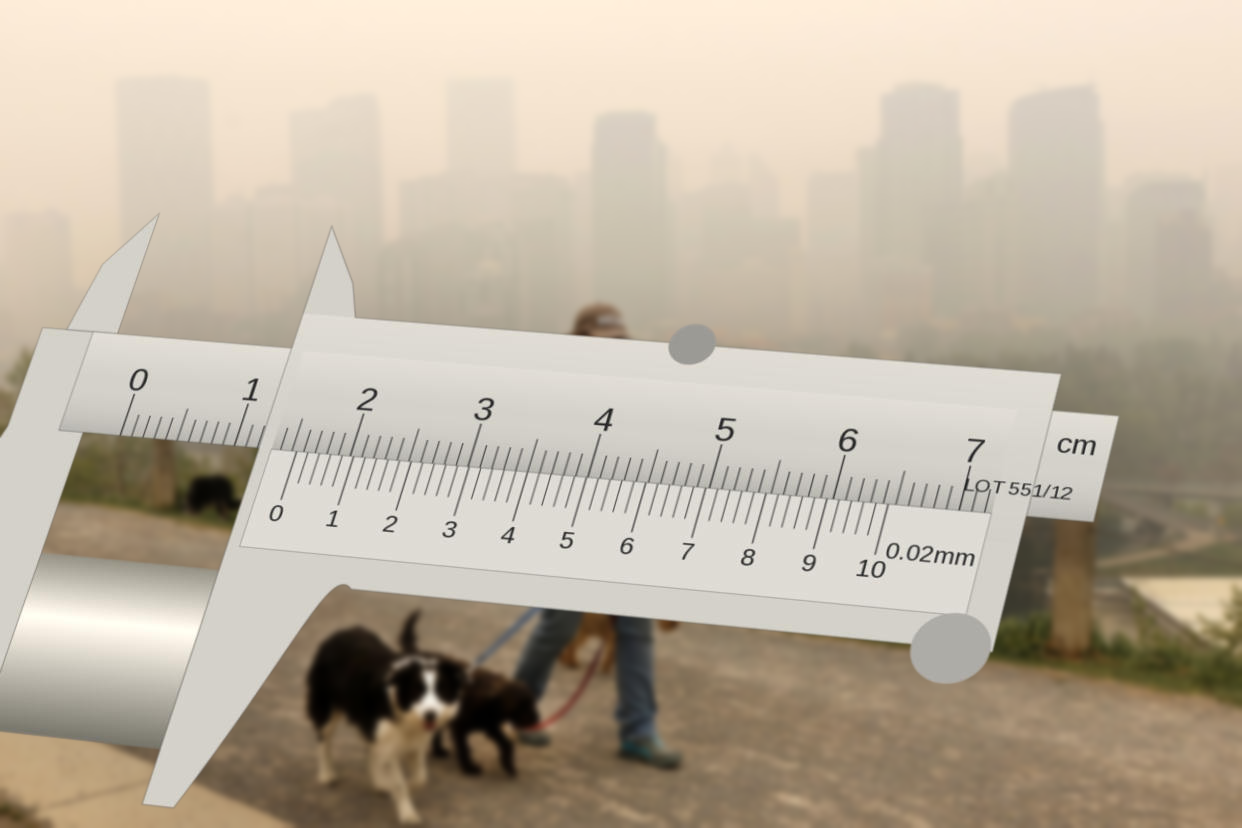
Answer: 15.4 mm
